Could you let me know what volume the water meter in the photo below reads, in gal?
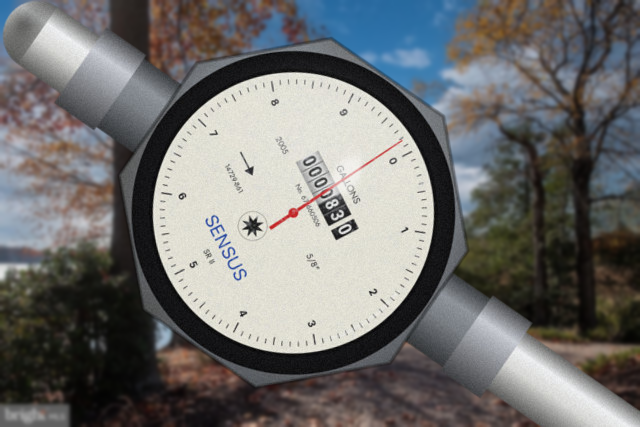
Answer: 829.8 gal
